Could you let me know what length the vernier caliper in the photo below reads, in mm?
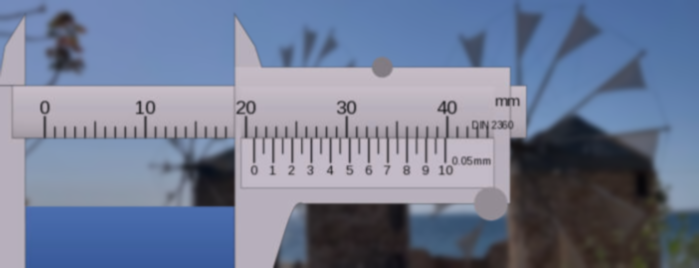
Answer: 20.8 mm
